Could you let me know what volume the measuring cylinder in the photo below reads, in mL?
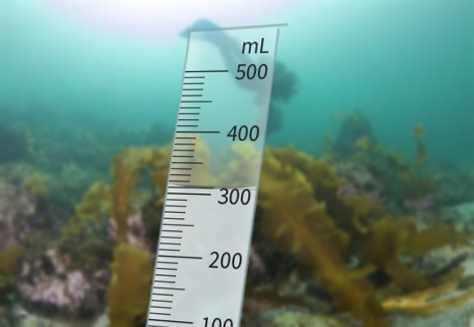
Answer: 310 mL
